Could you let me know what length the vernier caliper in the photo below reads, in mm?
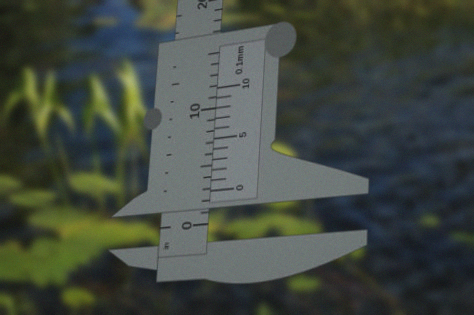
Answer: 2.8 mm
